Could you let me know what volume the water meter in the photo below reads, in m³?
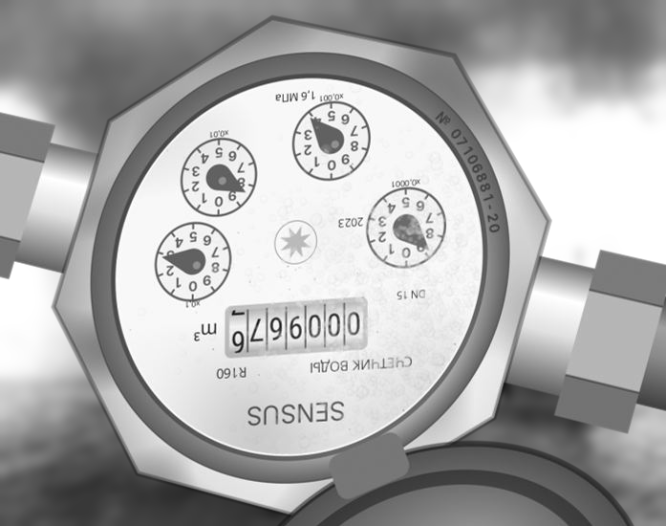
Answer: 9676.2838 m³
